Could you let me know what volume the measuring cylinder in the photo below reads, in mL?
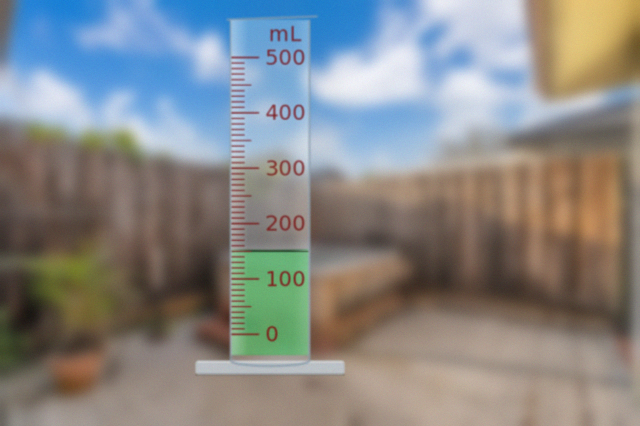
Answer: 150 mL
